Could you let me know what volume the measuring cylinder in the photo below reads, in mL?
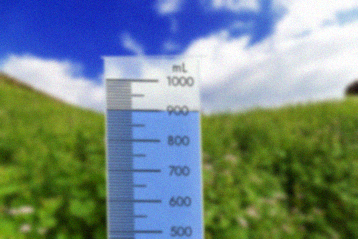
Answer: 900 mL
